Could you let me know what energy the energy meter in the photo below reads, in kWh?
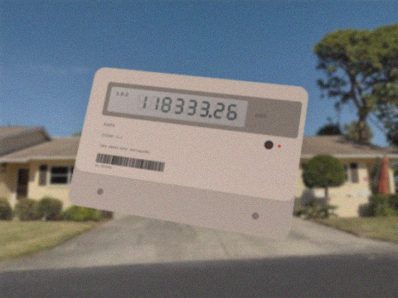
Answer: 118333.26 kWh
